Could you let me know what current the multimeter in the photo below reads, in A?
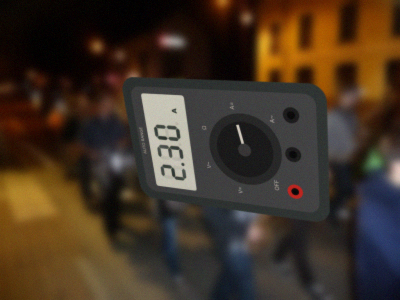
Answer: 2.30 A
